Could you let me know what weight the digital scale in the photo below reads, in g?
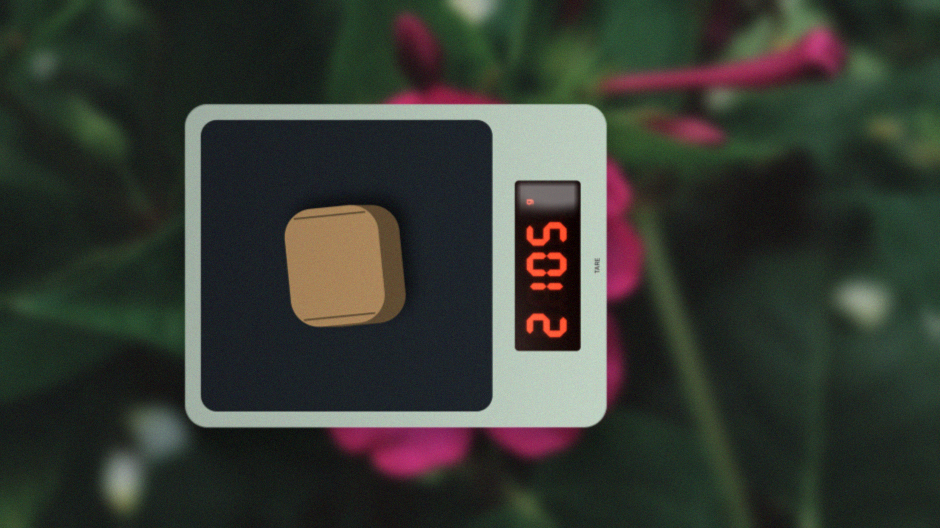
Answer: 2105 g
